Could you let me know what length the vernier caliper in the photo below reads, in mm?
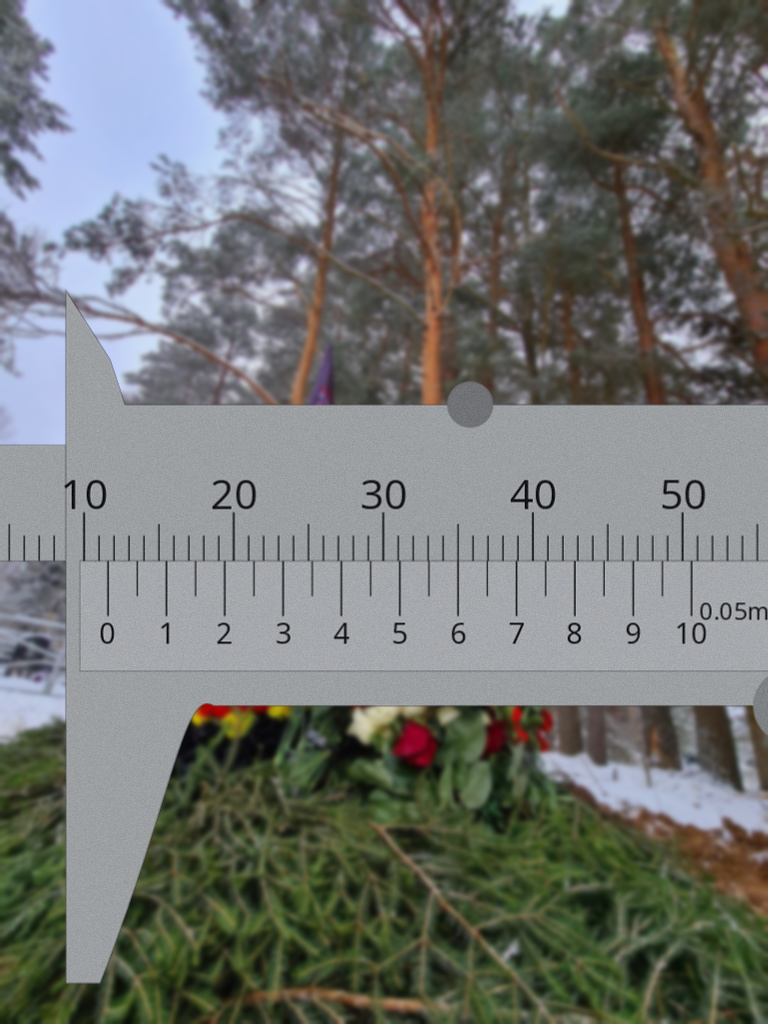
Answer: 11.6 mm
